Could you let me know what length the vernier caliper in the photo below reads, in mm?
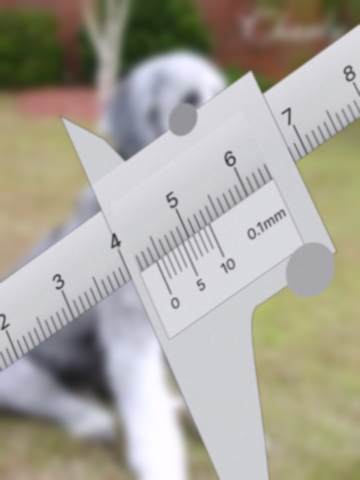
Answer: 44.4 mm
